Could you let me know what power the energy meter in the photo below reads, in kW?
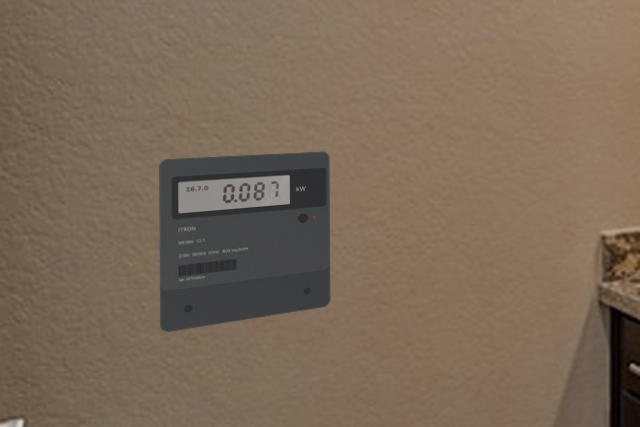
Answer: 0.087 kW
